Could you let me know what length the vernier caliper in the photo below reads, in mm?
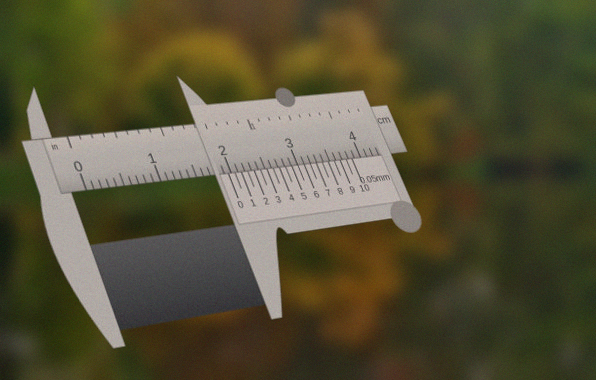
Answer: 19.6 mm
